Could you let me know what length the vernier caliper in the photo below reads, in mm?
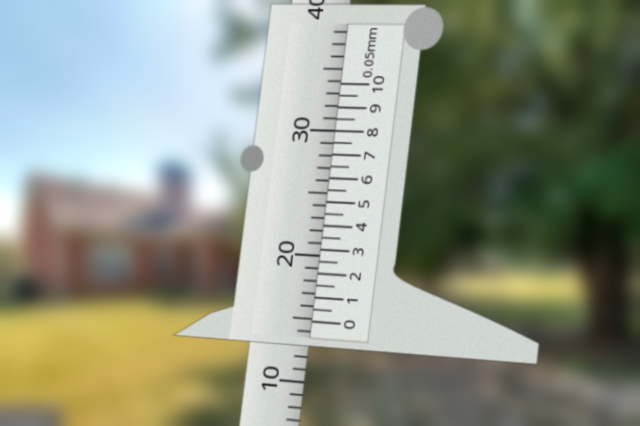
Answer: 14.8 mm
